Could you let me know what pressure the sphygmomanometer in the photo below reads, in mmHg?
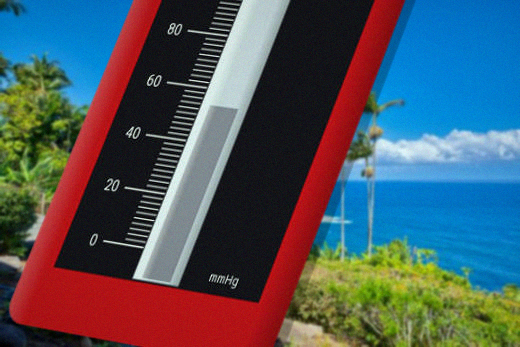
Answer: 54 mmHg
